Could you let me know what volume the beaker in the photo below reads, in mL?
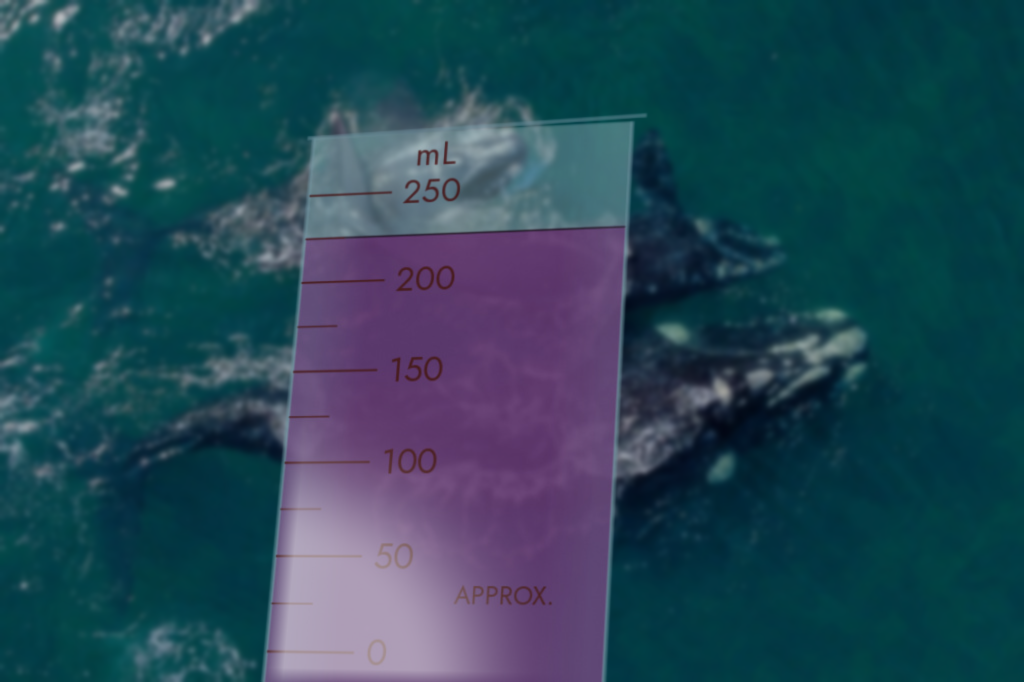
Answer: 225 mL
